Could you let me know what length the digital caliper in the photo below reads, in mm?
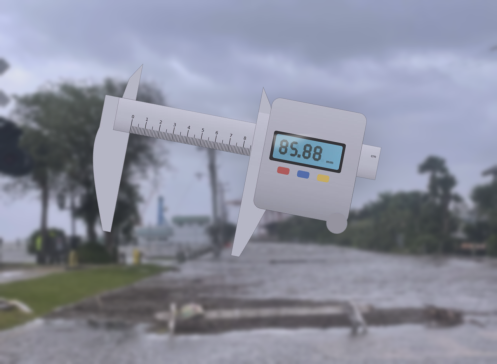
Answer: 85.88 mm
